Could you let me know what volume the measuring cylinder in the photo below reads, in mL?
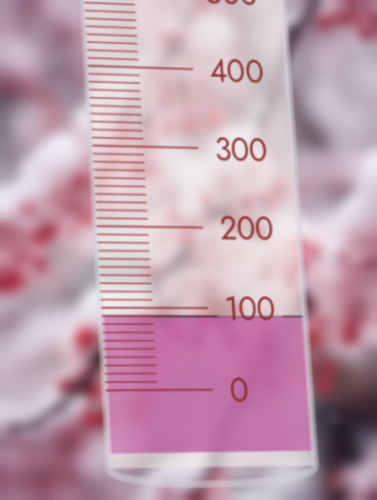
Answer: 90 mL
